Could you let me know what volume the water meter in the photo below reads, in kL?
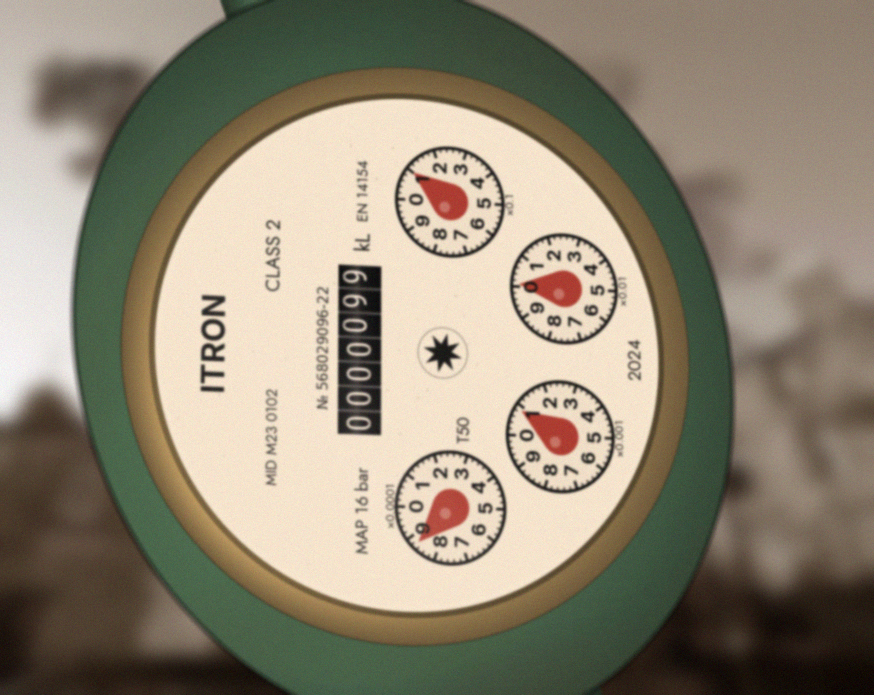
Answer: 99.1008 kL
